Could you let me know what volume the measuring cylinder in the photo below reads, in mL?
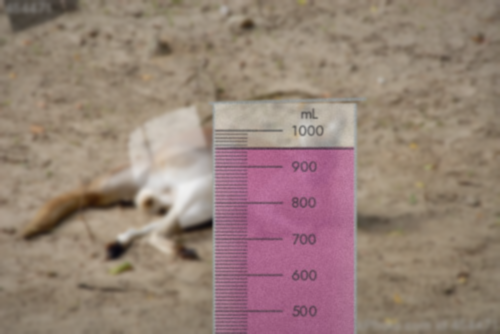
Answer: 950 mL
